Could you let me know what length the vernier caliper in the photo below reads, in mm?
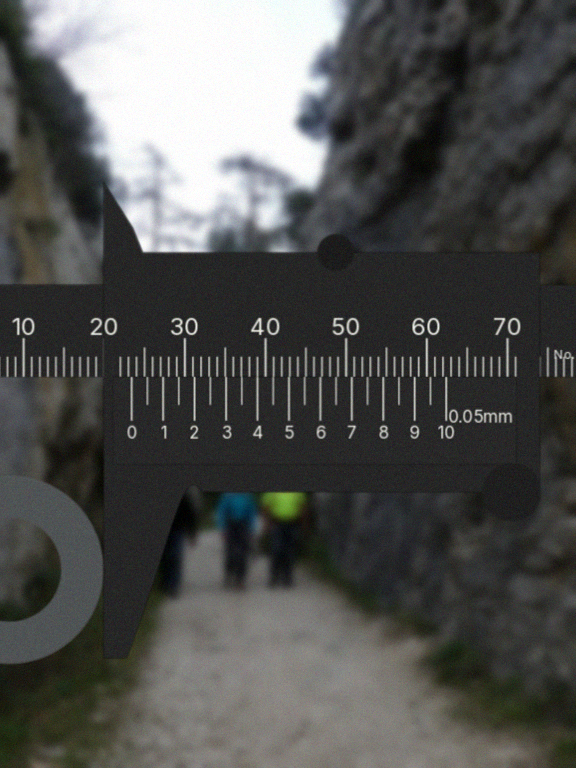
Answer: 23.4 mm
